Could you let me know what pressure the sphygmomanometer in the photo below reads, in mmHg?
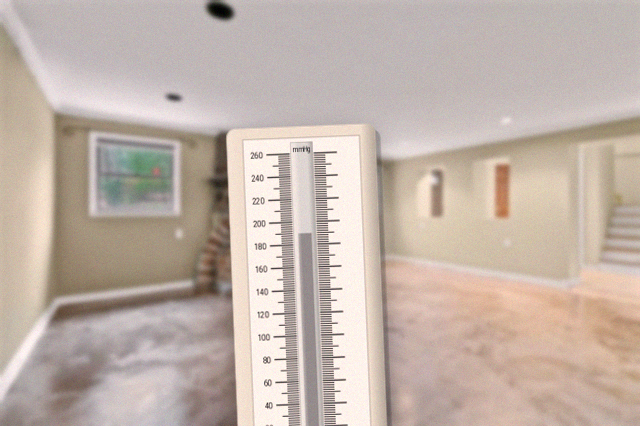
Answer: 190 mmHg
